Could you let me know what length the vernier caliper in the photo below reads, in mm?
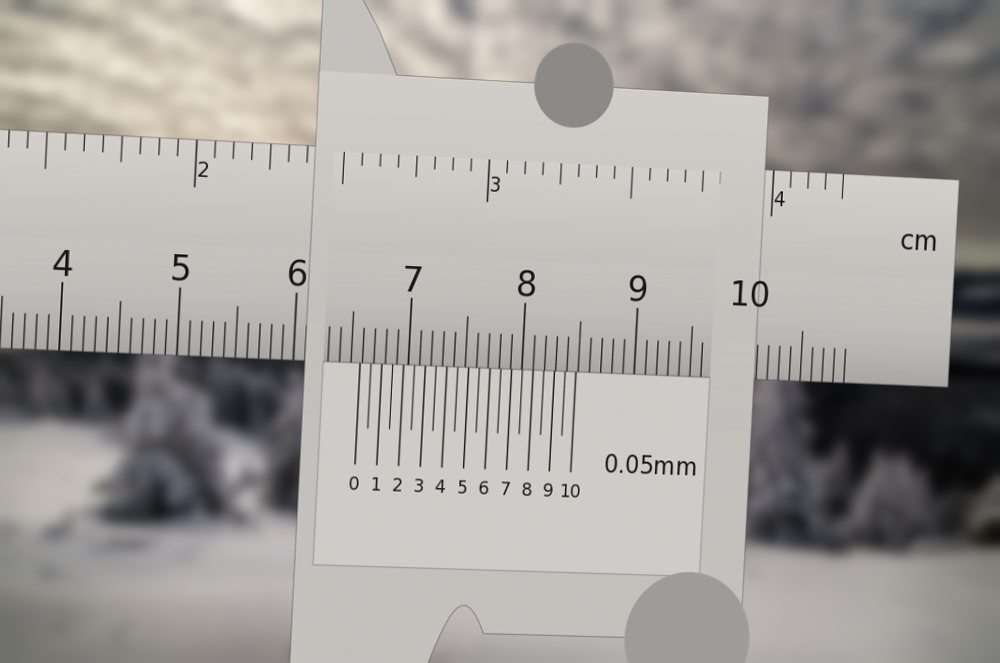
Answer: 65.8 mm
